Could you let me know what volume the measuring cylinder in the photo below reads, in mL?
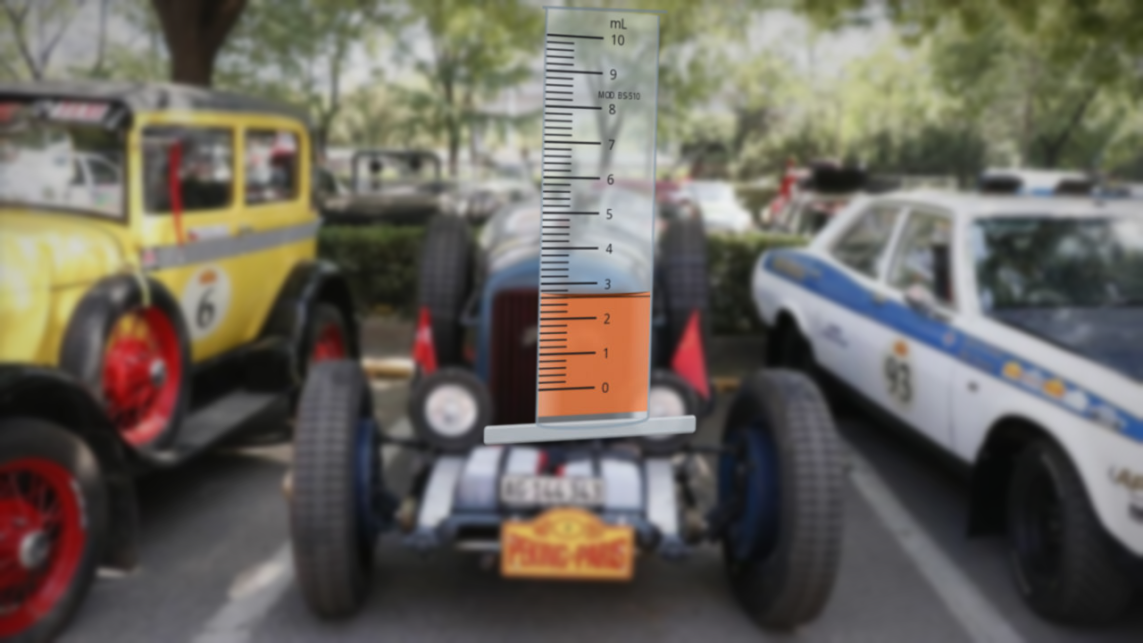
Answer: 2.6 mL
